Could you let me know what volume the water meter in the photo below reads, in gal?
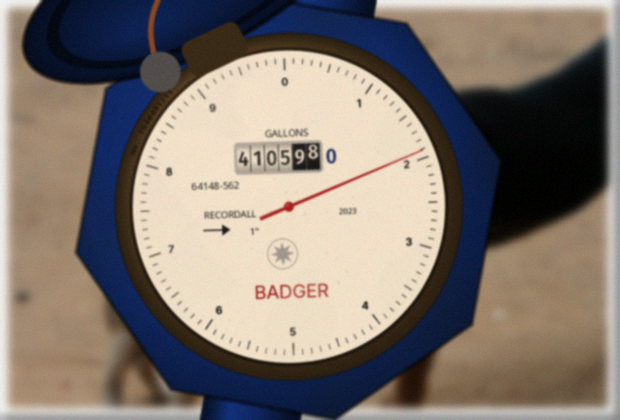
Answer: 4105981.9 gal
